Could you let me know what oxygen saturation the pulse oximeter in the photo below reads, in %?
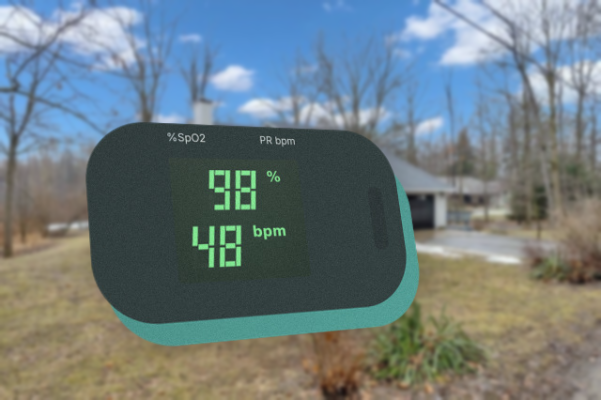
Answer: 98 %
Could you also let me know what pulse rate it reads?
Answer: 48 bpm
